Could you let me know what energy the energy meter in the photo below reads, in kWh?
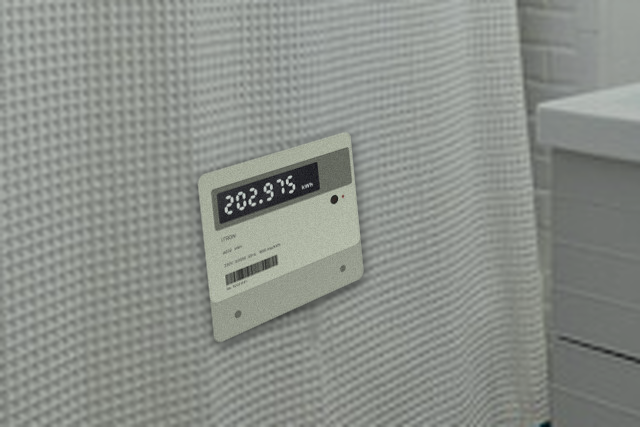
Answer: 202.975 kWh
